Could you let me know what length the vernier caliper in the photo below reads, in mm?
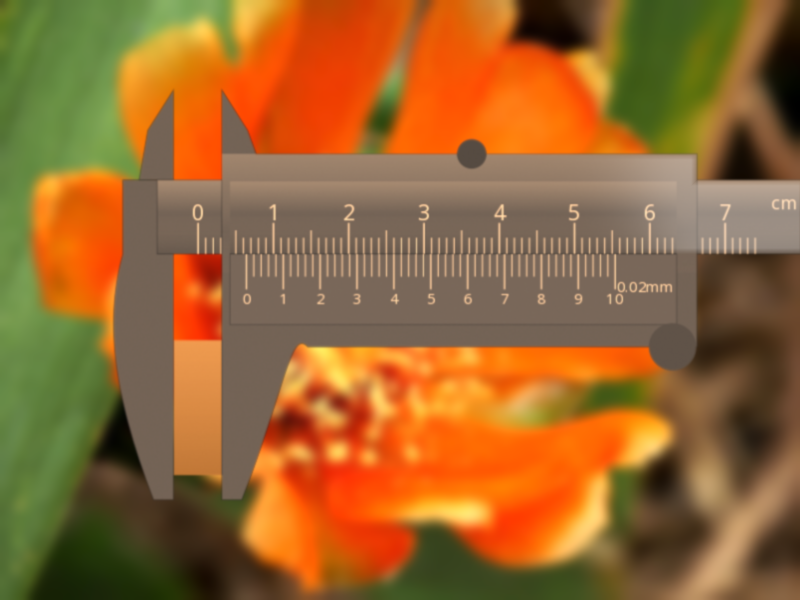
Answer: 6.4 mm
